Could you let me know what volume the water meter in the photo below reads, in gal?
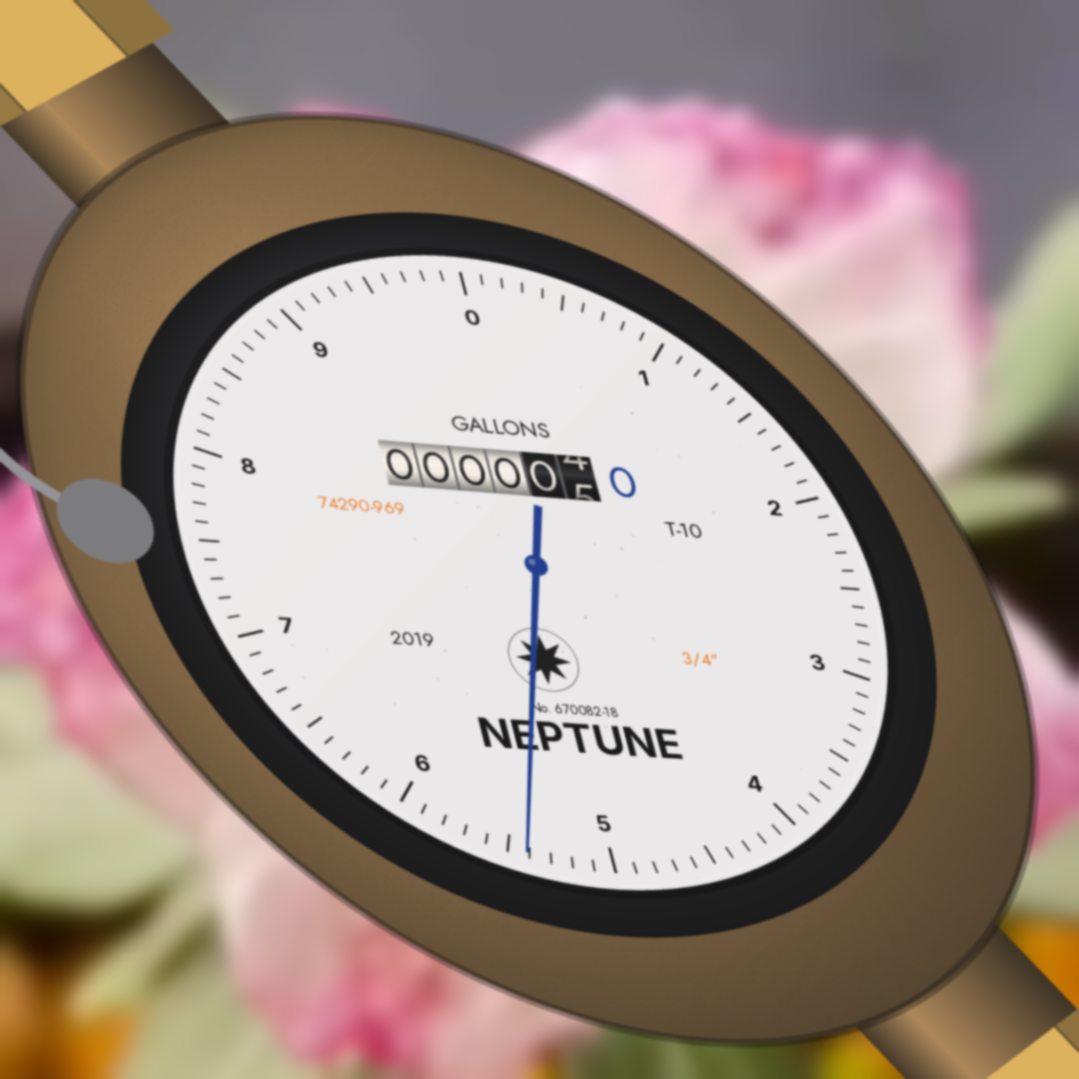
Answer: 45.4 gal
